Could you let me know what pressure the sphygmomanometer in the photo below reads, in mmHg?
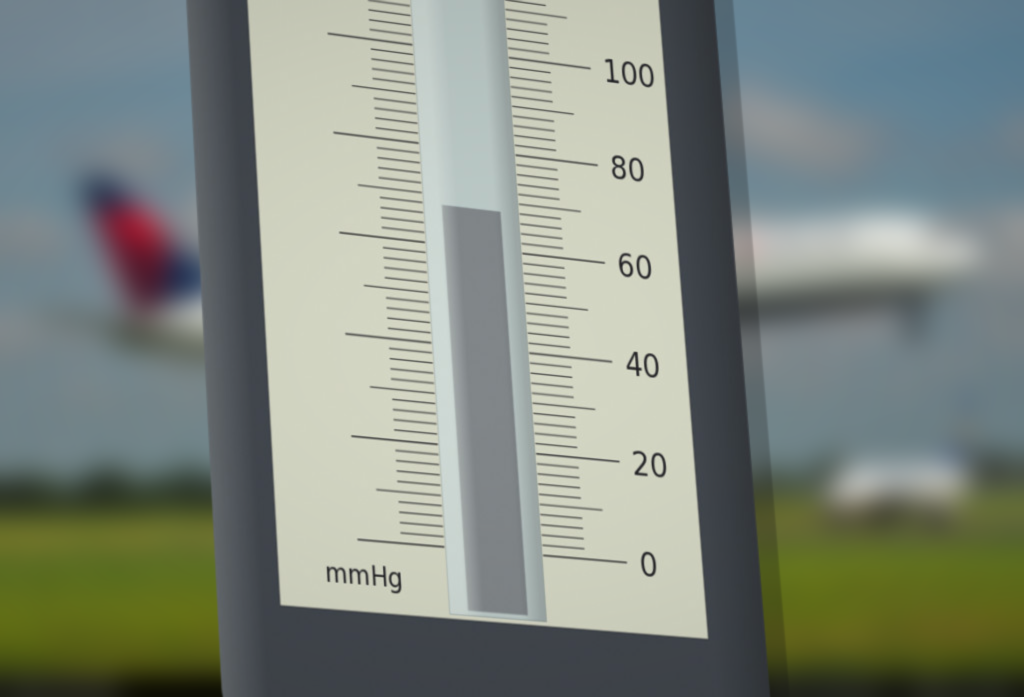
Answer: 68 mmHg
